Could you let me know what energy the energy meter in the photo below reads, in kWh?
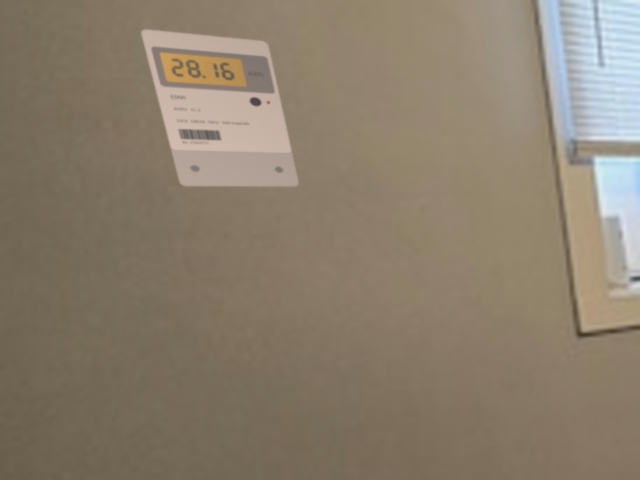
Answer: 28.16 kWh
